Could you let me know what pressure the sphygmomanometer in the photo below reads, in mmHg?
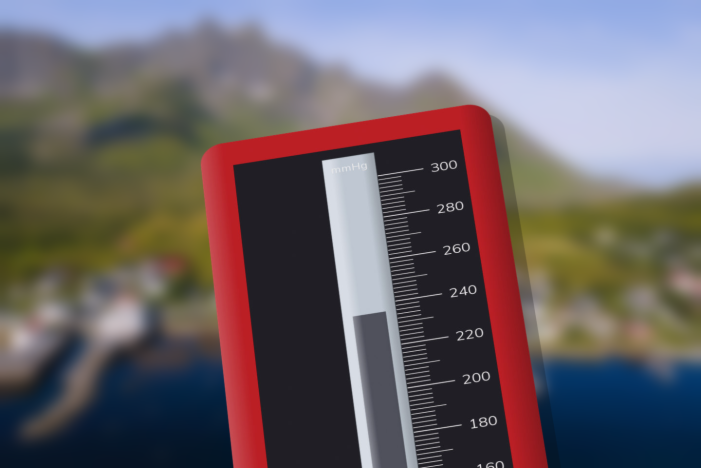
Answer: 236 mmHg
